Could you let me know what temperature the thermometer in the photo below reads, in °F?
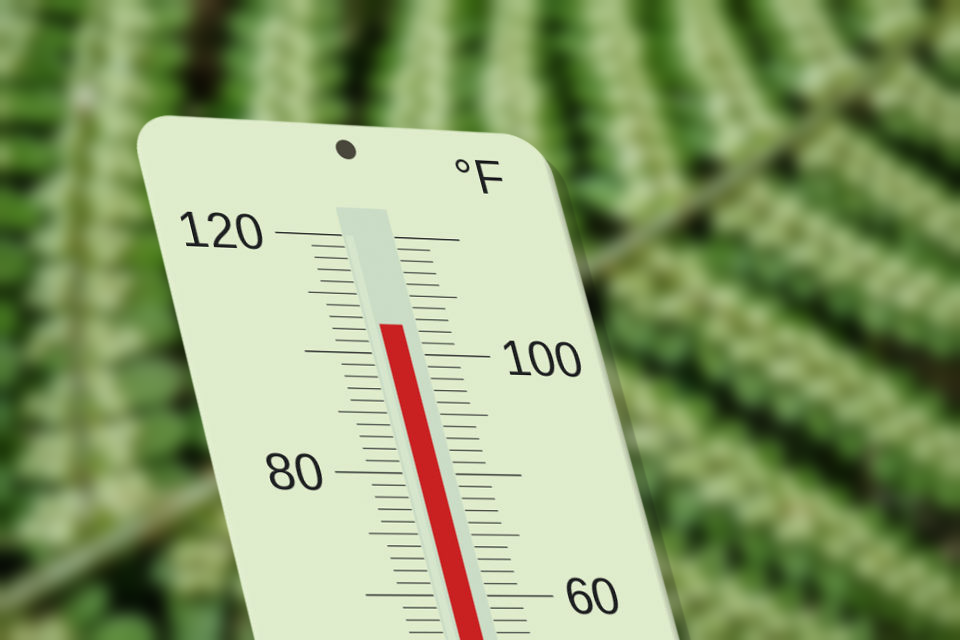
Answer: 105 °F
